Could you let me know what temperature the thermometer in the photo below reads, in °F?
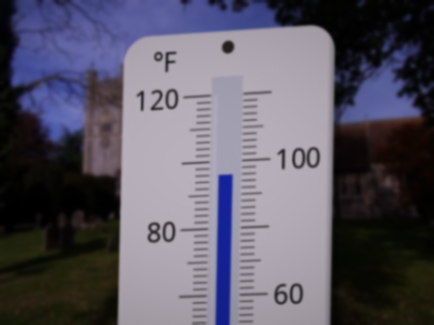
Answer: 96 °F
